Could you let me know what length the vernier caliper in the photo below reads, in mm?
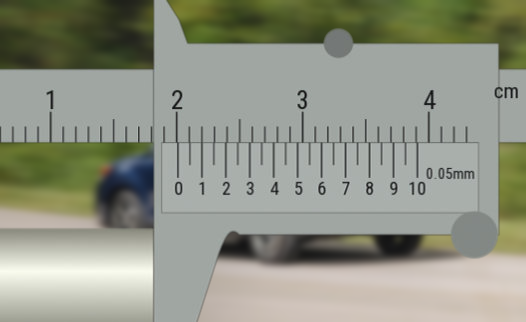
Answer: 20.1 mm
